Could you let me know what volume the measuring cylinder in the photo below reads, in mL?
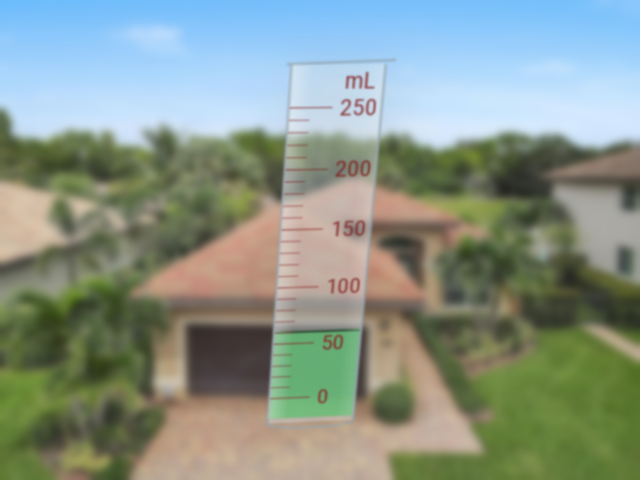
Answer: 60 mL
